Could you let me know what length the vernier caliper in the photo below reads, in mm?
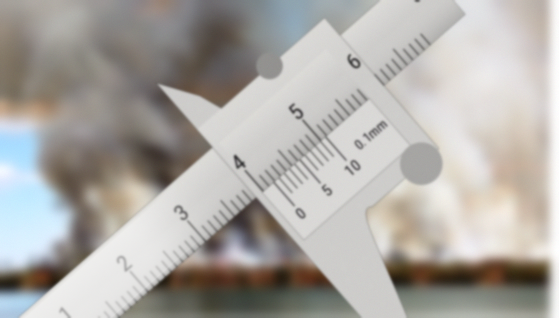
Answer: 41.8 mm
